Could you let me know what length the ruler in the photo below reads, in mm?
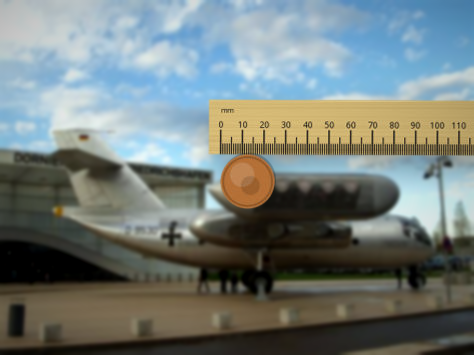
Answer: 25 mm
